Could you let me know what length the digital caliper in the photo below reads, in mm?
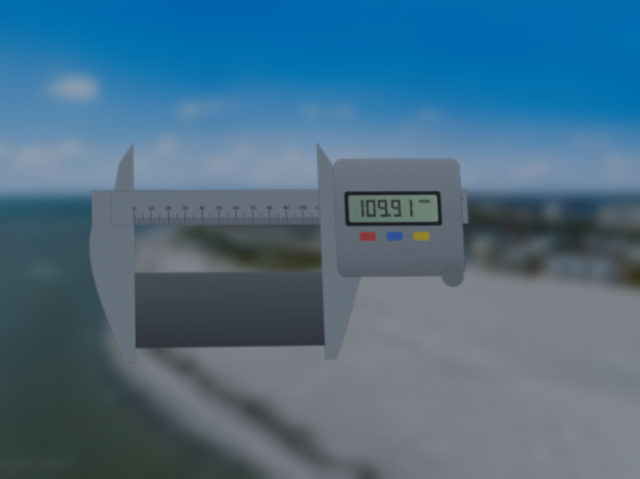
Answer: 109.91 mm
